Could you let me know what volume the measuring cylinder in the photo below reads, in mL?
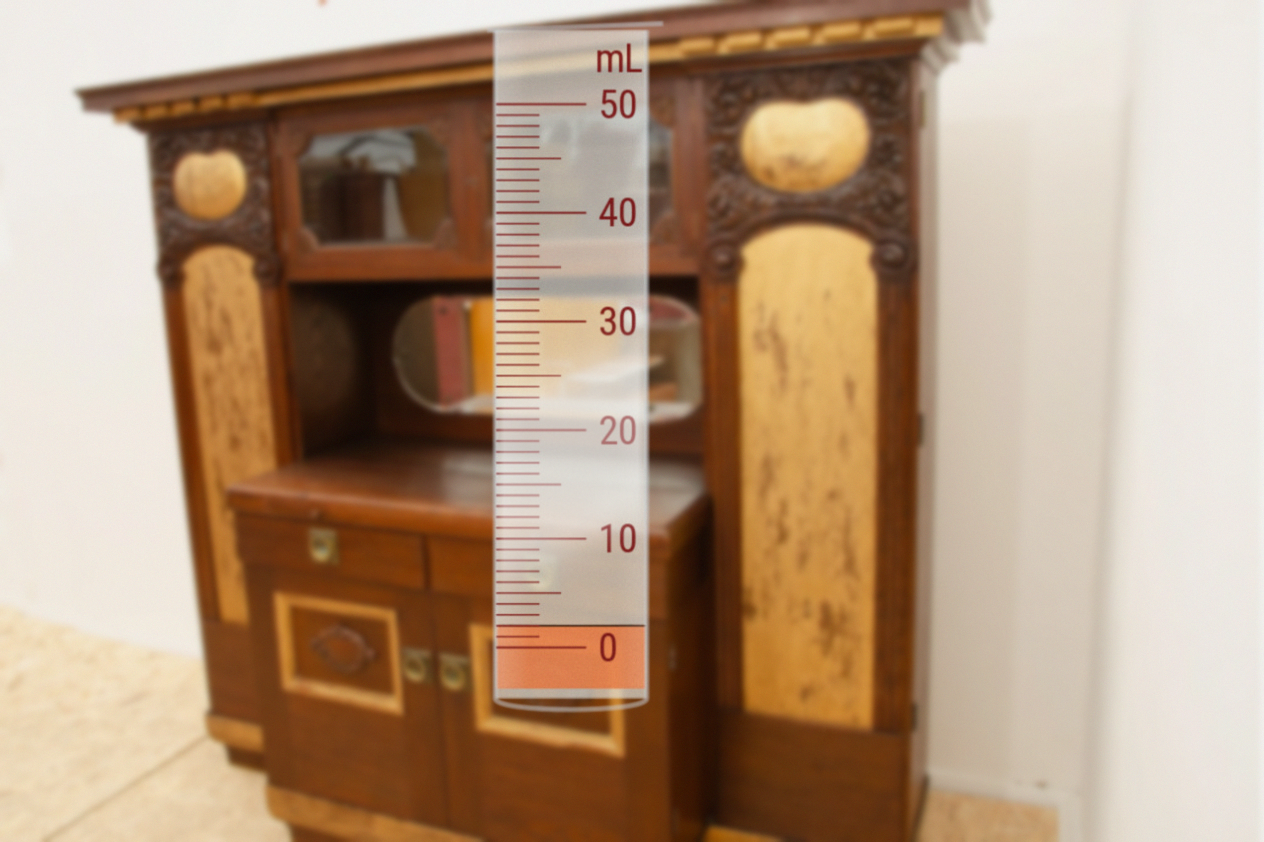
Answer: 2 mL
